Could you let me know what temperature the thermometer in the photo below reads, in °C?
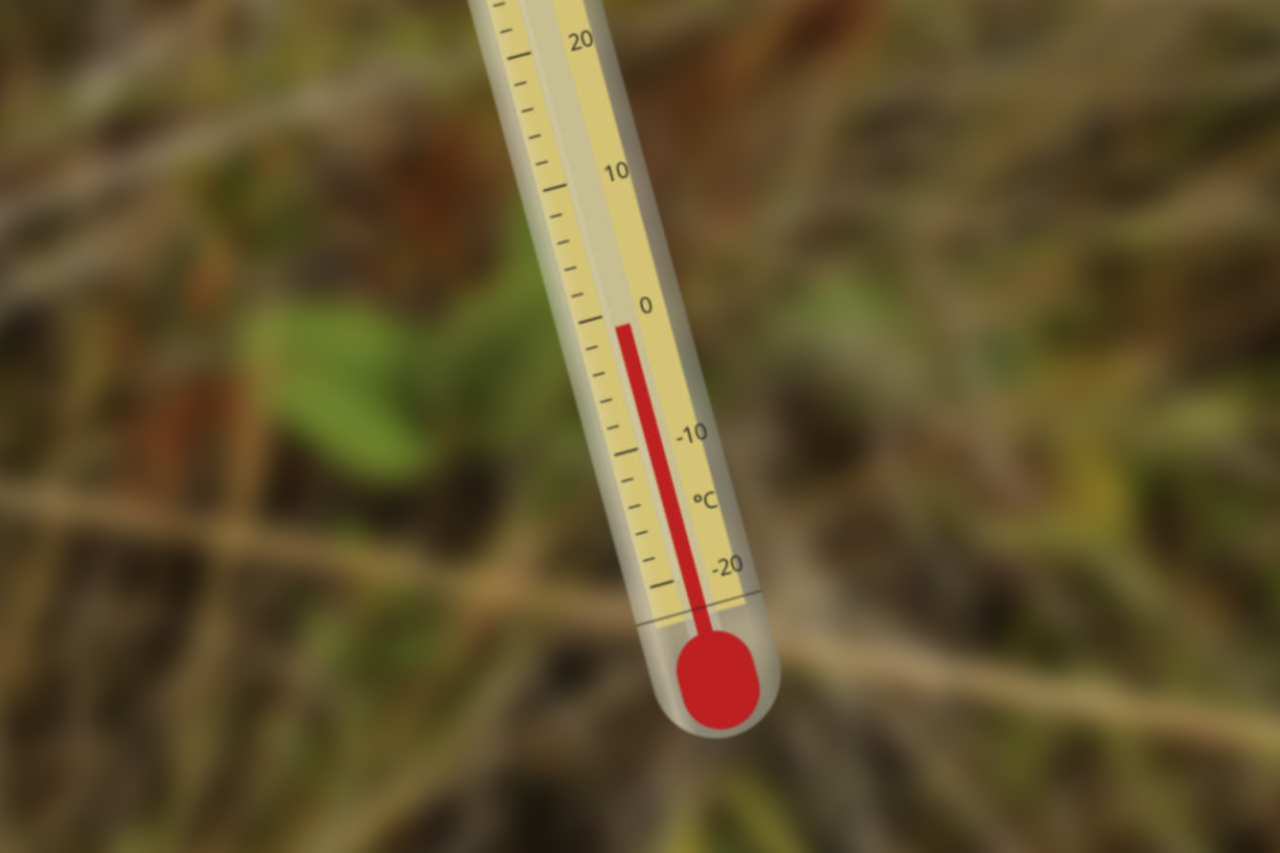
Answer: -1 °C
